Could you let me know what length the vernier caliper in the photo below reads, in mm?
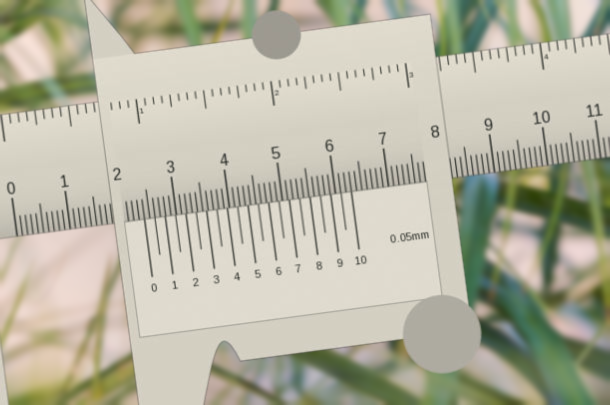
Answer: 24.0 mm
